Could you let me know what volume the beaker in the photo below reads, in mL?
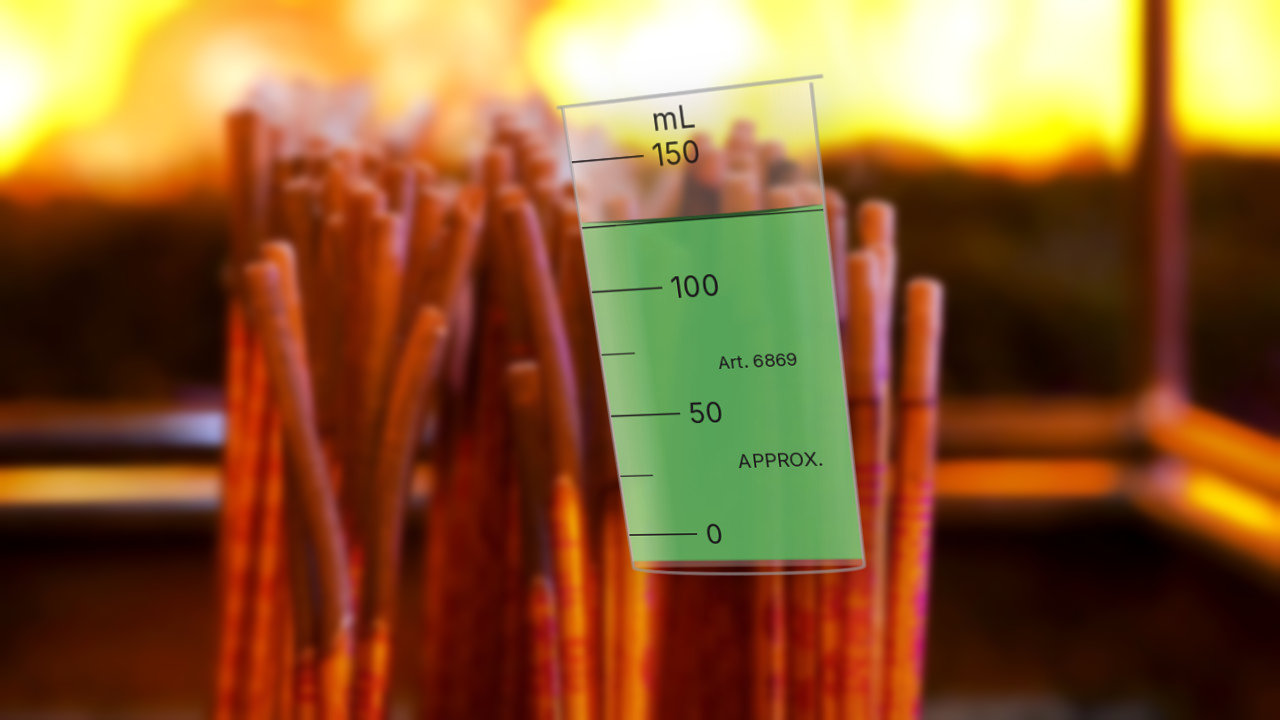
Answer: 125 mL
